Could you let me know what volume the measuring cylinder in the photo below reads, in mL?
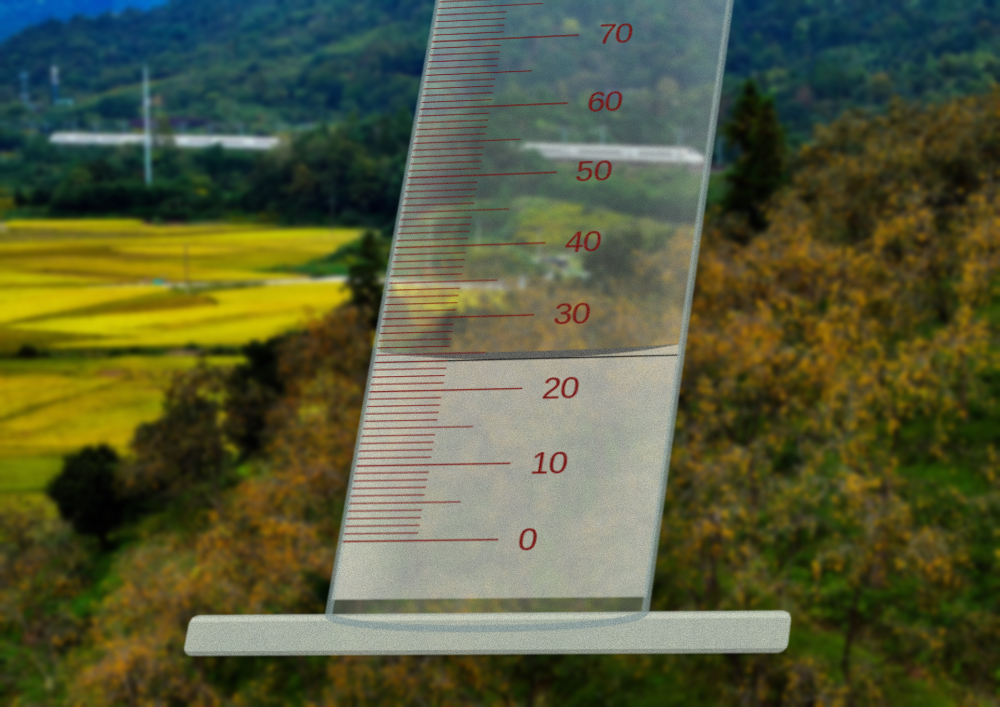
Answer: 24 mL
